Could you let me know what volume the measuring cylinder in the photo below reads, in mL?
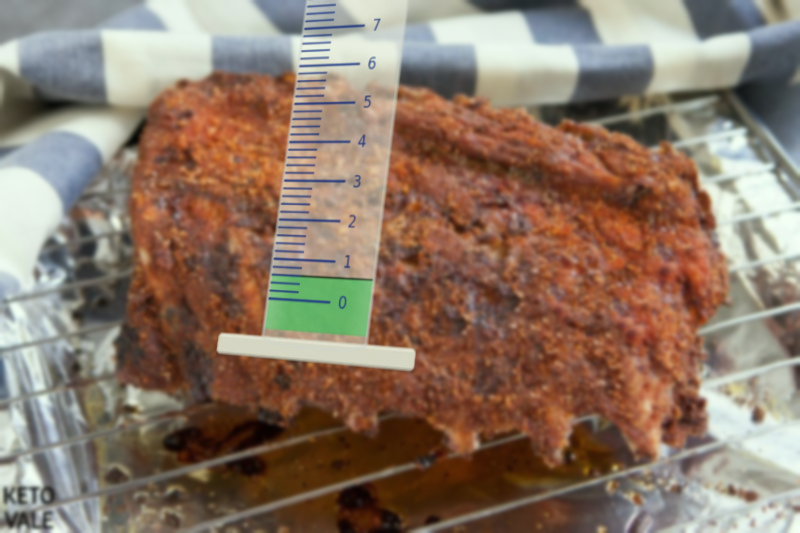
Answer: 0.6 mL
